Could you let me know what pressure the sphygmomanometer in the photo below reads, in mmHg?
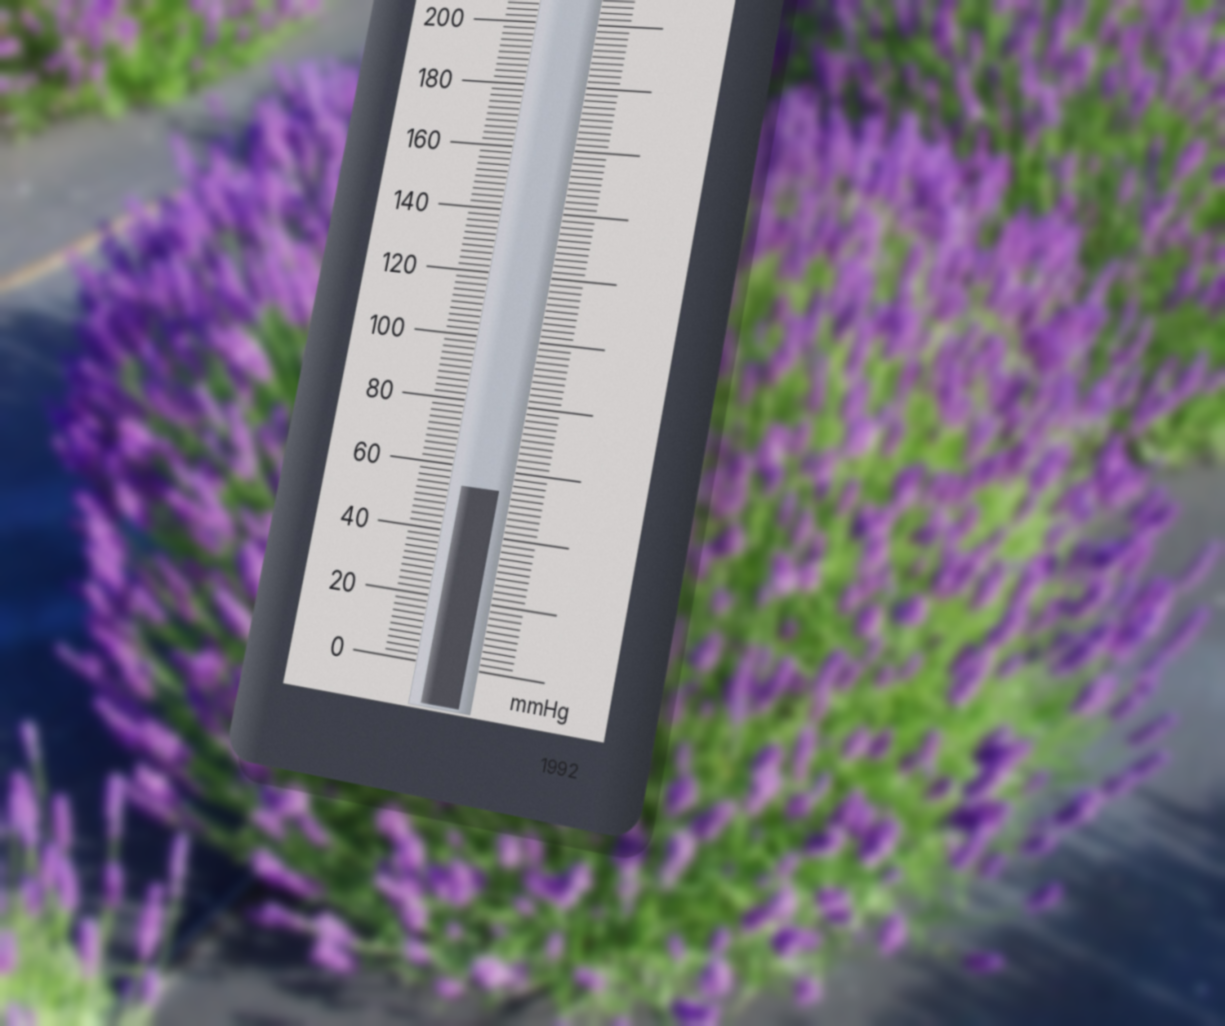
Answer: 54 mmHg
